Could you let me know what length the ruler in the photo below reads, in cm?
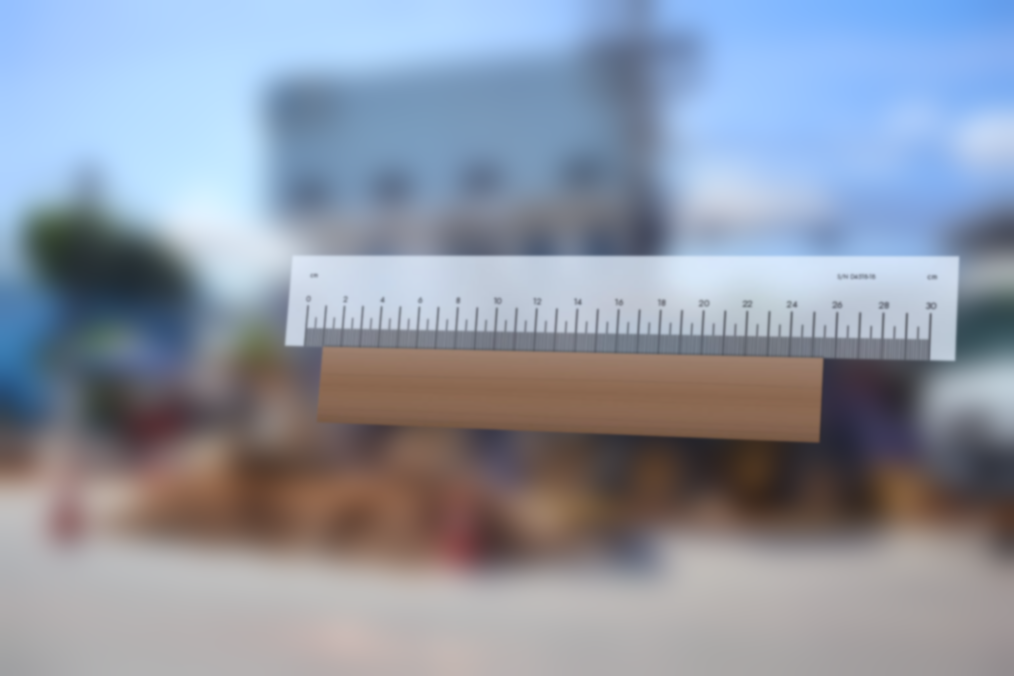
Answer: 24.5 cm
